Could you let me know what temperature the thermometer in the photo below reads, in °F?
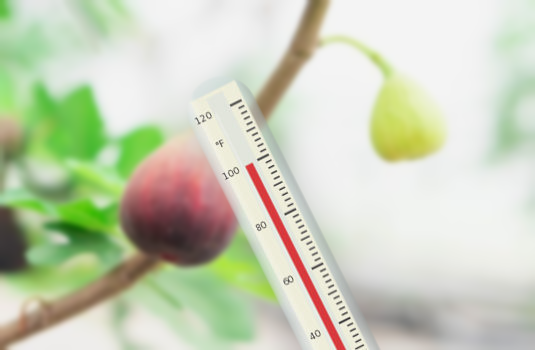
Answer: 100 °F
